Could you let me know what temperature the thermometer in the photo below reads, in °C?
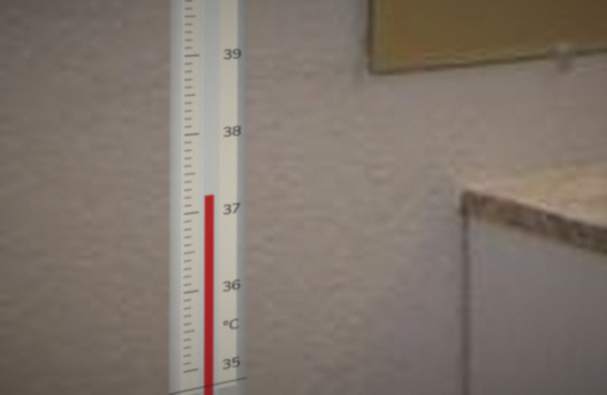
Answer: 37.2 °C
